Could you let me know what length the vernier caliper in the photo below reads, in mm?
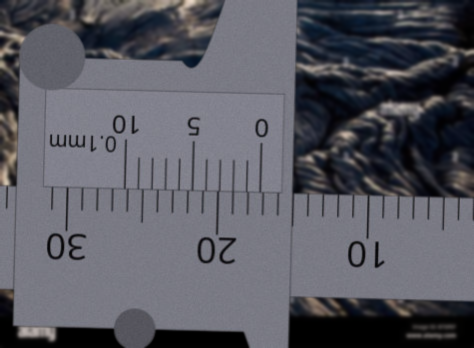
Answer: 17.2 mm
